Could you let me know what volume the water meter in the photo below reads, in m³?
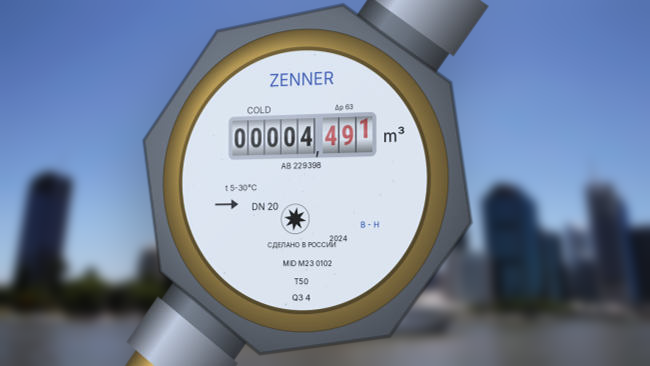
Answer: 4.491 m³
